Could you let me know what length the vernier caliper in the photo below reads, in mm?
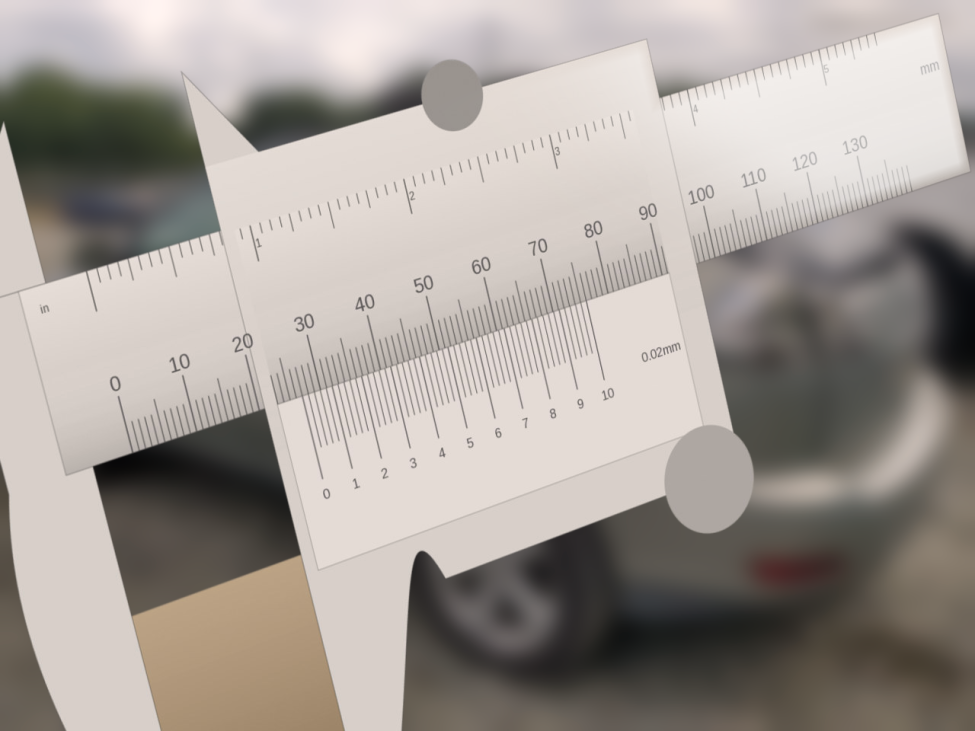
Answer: 27.0 mm
